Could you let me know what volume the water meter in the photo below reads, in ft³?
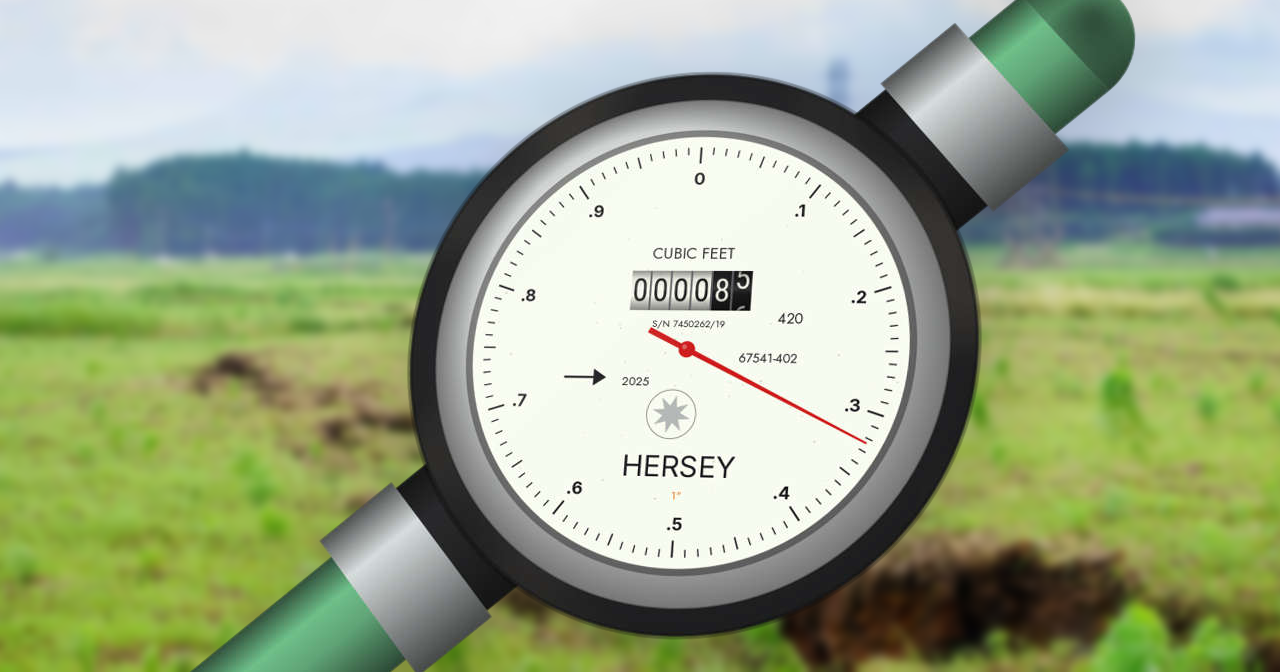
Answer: 85.32 ft³
